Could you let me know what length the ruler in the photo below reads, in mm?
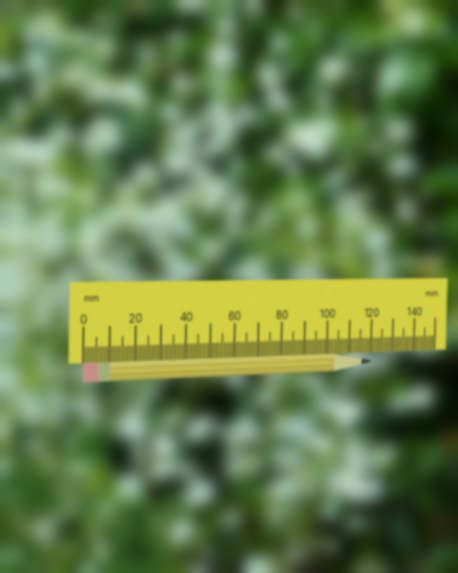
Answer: 120 mm
